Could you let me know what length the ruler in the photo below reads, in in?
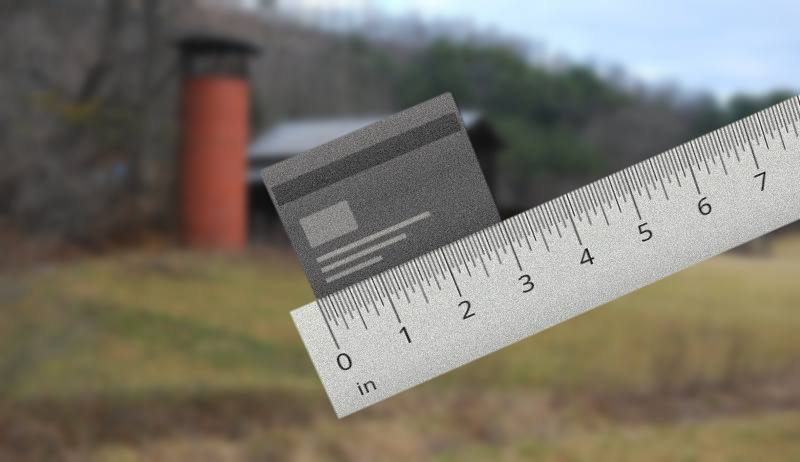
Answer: 3 in
